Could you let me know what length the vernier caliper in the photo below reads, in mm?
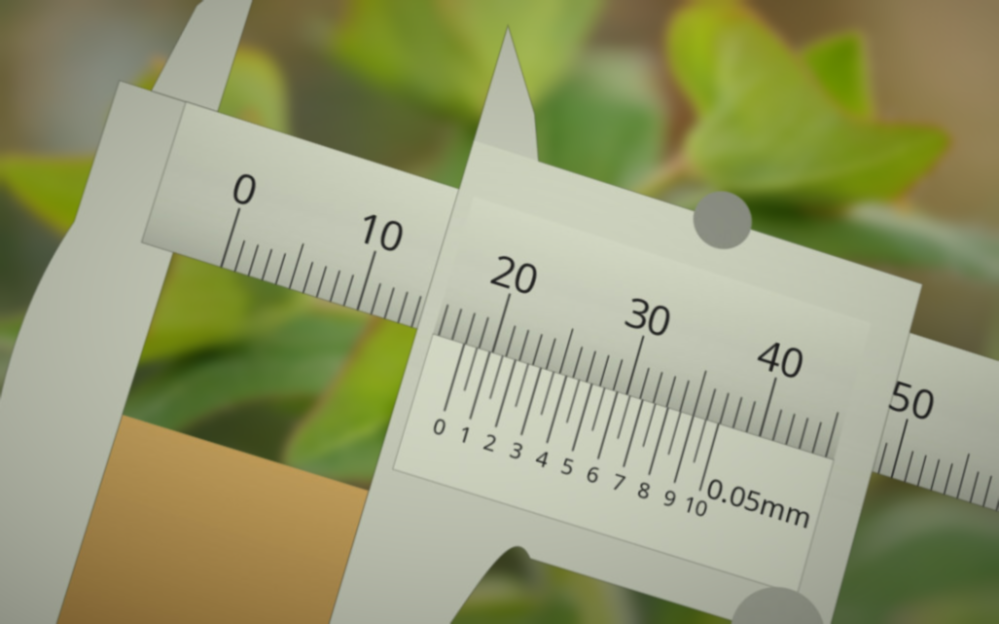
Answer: 17.9 mm
